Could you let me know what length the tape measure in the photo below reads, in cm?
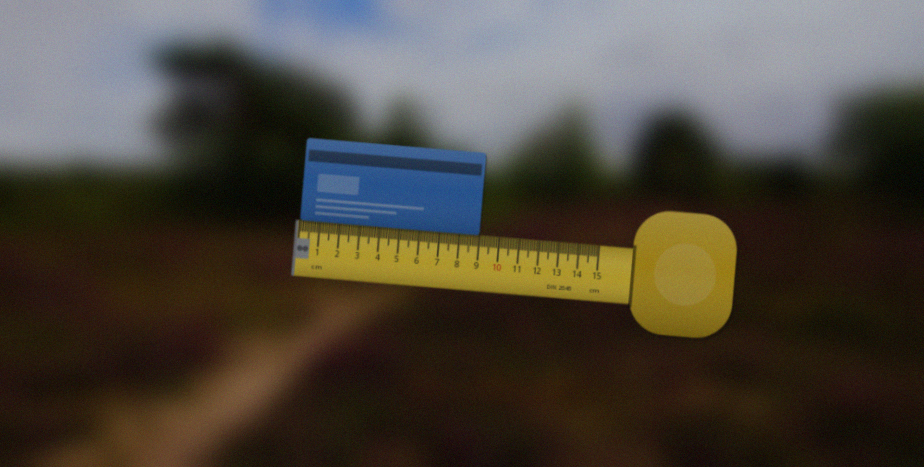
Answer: 9 cm
